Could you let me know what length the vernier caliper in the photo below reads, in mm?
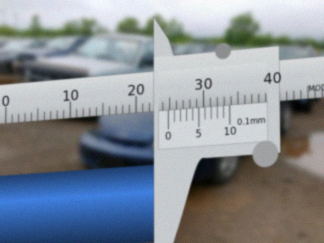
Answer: 24.8 mm
